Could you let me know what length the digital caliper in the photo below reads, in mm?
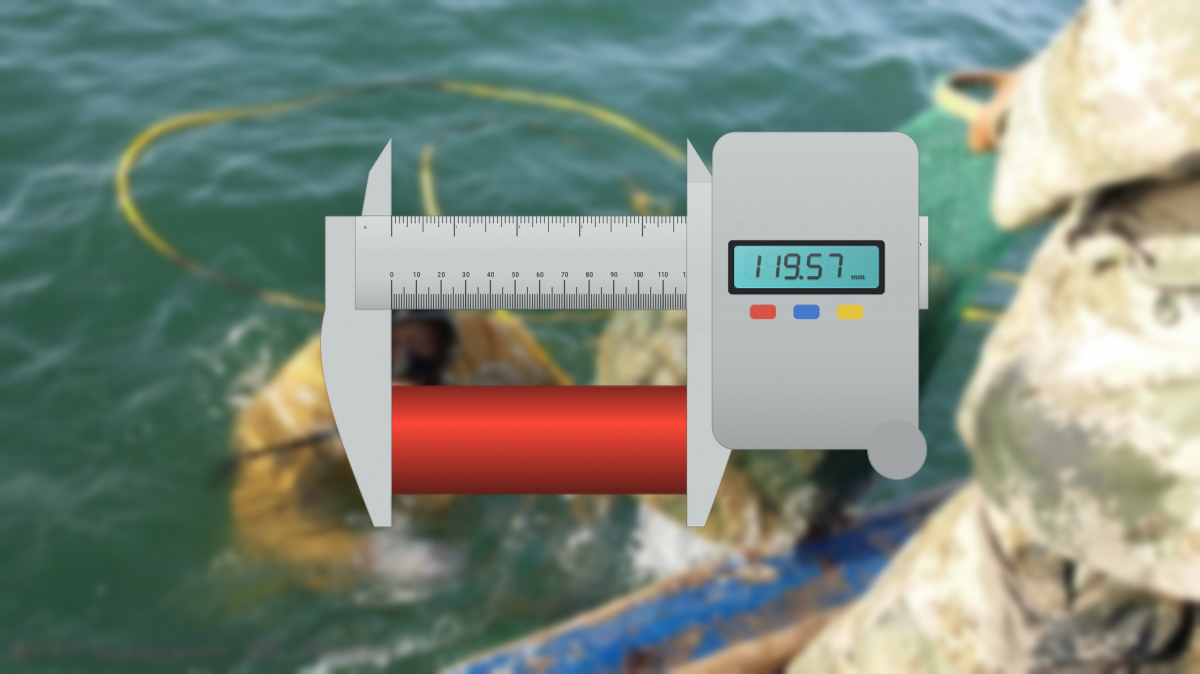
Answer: 119.57 mm
